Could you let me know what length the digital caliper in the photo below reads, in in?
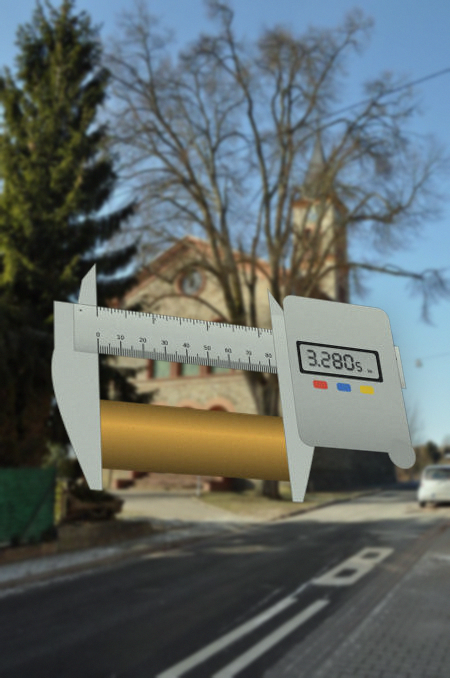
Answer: 3.2805 in
